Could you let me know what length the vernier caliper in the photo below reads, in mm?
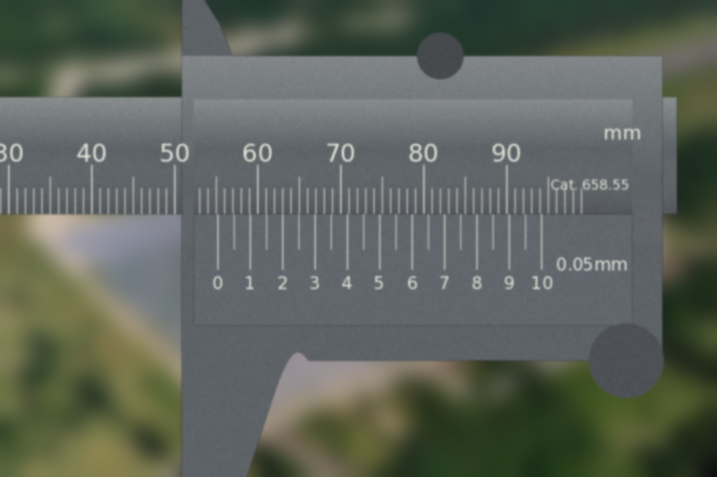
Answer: 55.2 mm
